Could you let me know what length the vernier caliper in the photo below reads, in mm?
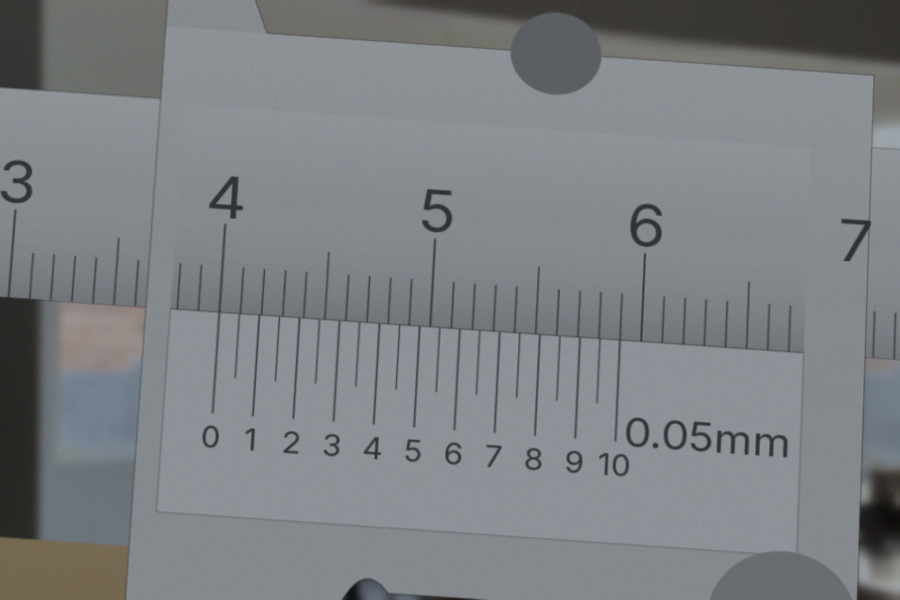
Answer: 40.0 mm
